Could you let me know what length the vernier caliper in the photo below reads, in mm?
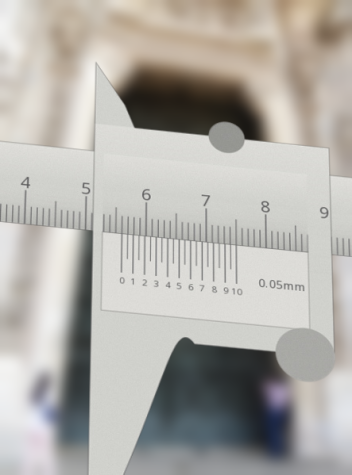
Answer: 56.0 mm
